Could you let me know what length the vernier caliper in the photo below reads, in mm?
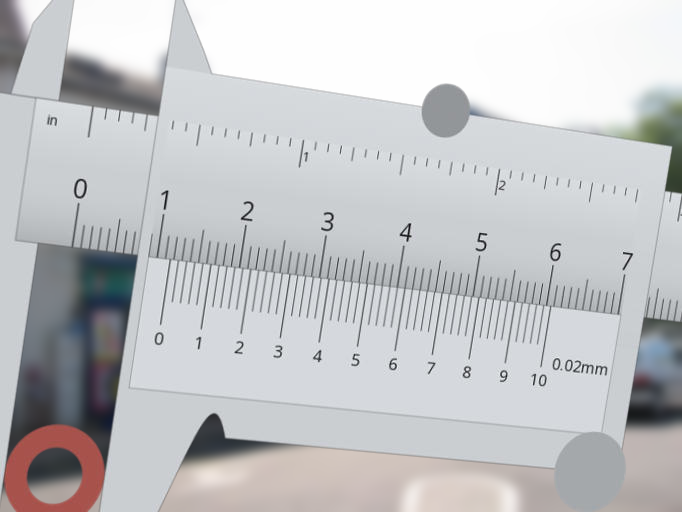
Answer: 11.6 mm
